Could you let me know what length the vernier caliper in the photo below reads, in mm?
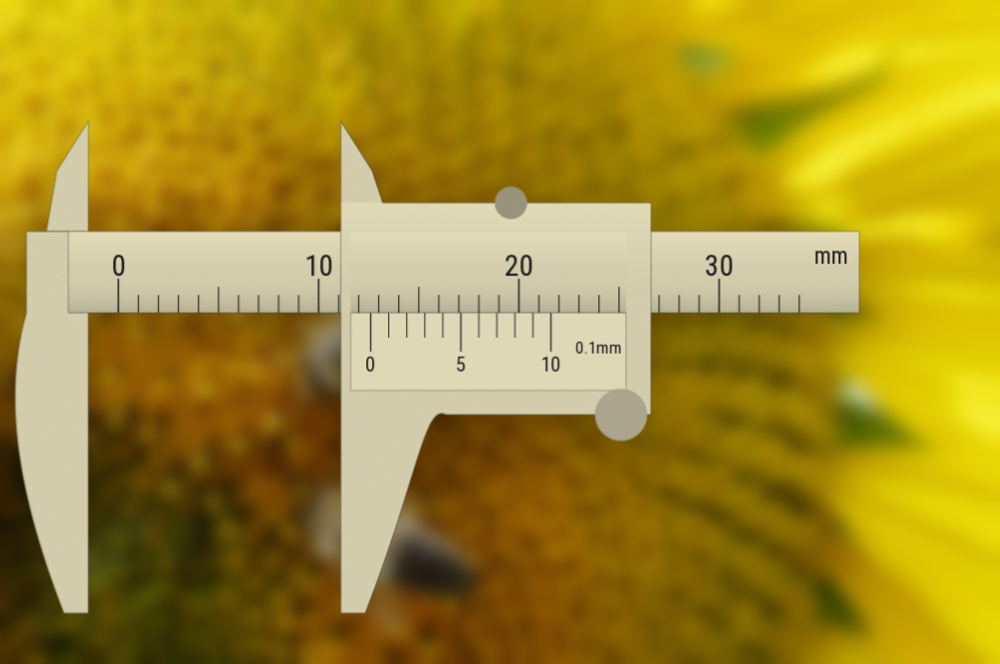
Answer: 12.6 mm
